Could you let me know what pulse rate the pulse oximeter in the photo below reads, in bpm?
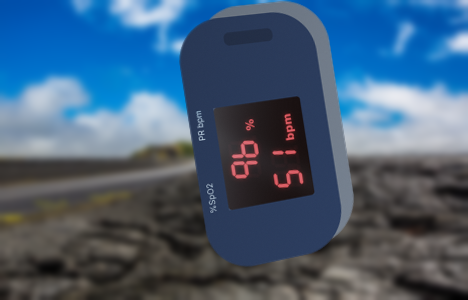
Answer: 51 bpm
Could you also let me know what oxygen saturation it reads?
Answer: 96 %
